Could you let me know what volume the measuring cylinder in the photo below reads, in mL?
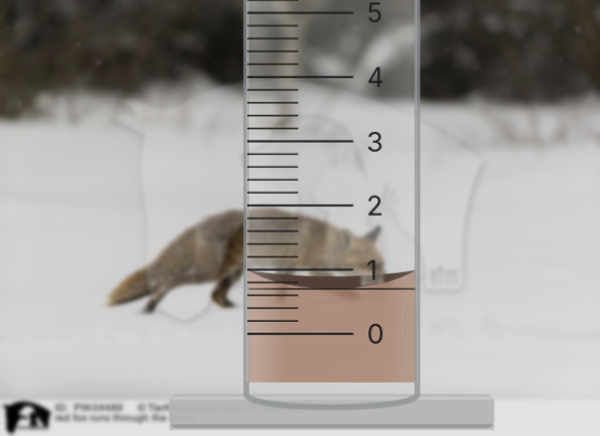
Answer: 0.7 mL
